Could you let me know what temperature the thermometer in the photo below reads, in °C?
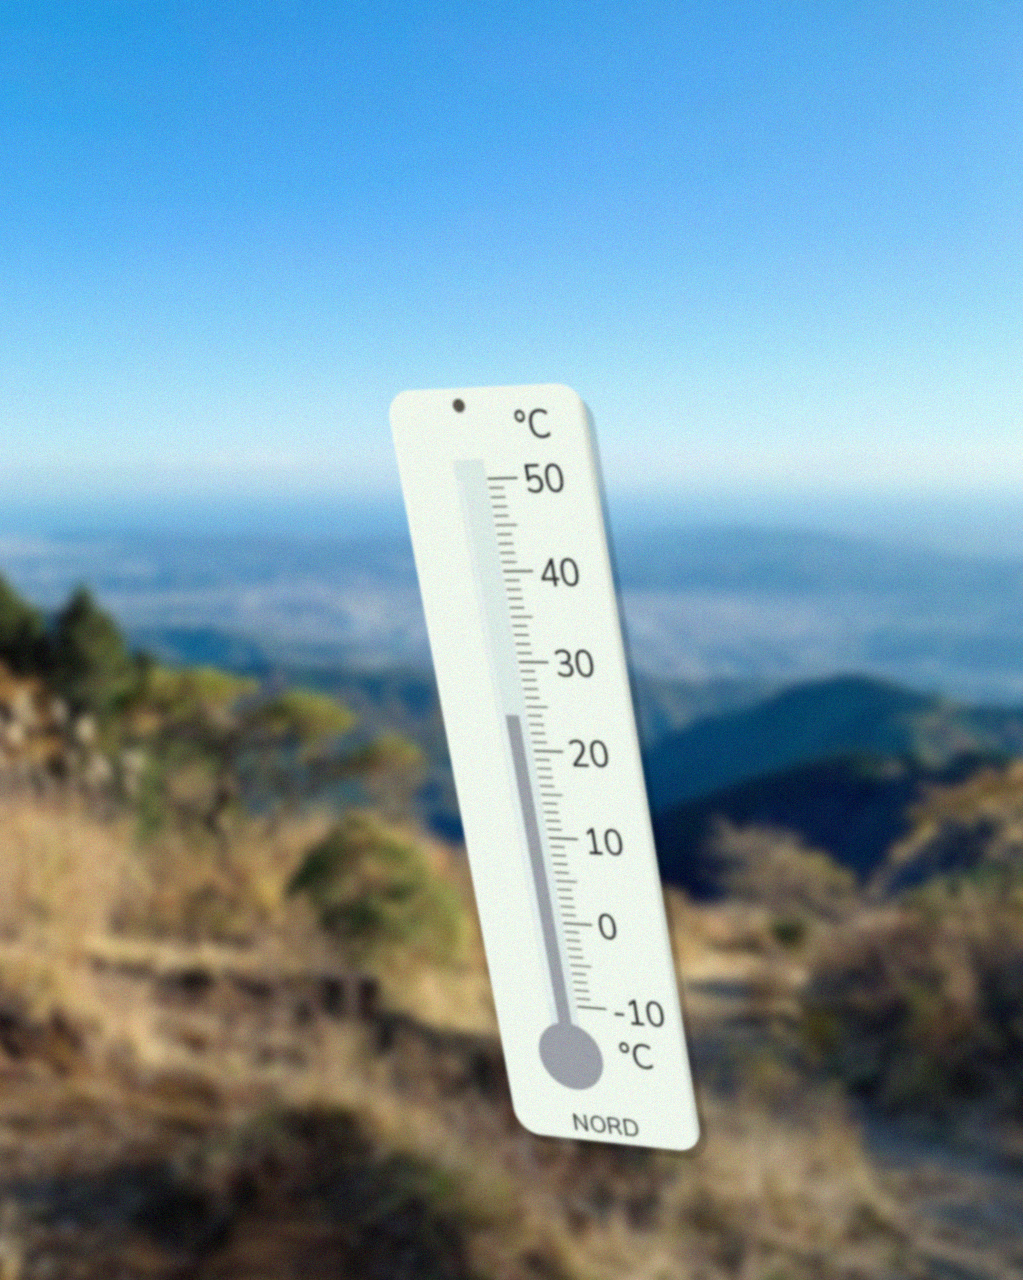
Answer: 24 °C
